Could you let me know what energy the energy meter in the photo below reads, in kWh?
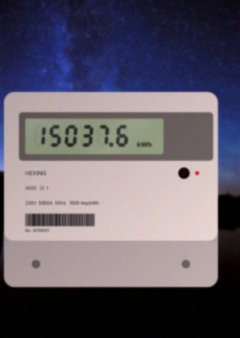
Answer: 15037.6 kWh
